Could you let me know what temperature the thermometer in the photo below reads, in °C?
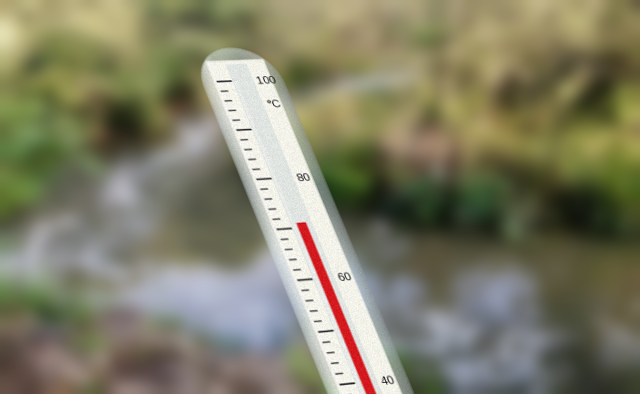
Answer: 71 °C
